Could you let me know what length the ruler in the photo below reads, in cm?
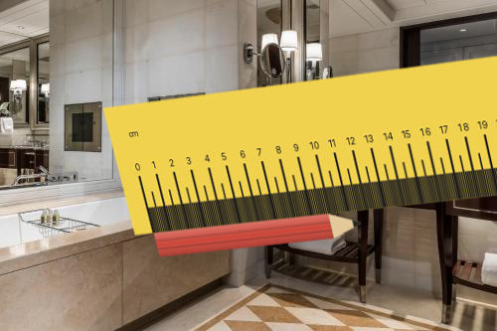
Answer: 11.5 cm
